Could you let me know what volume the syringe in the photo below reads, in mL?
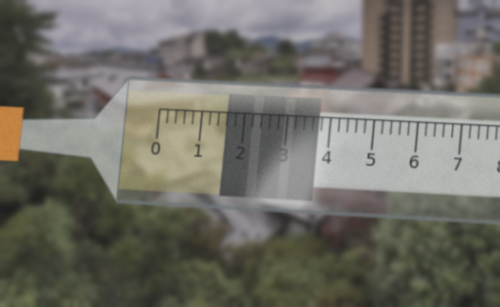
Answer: 1.6 mL
